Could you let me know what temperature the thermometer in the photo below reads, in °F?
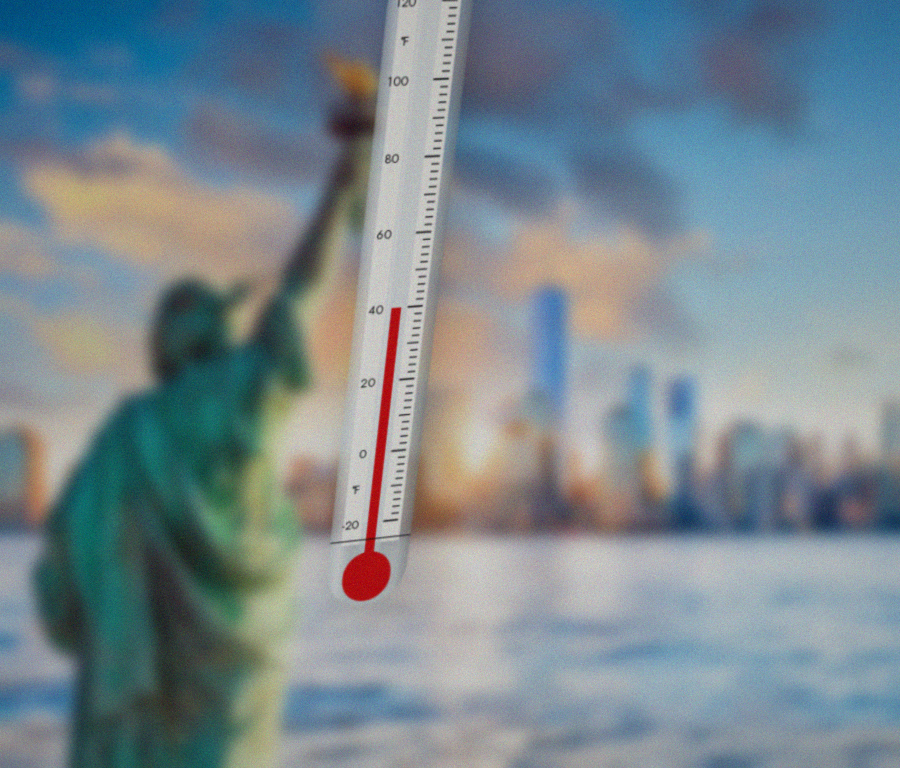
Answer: 40 °F
